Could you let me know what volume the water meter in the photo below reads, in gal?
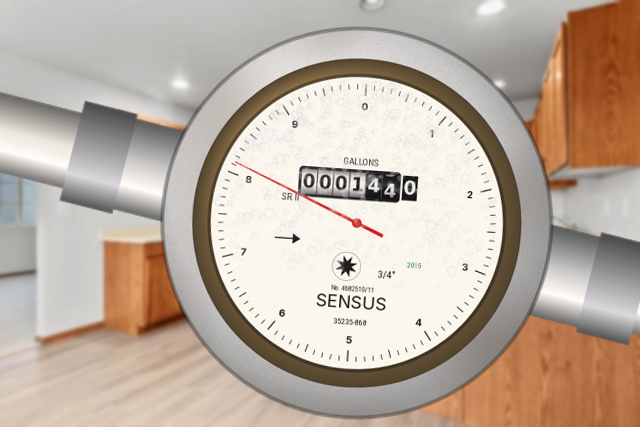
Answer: 1438.1 gal
